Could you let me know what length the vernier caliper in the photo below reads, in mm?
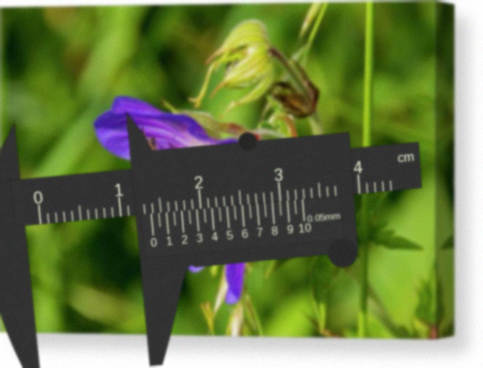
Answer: 13.8 mm
